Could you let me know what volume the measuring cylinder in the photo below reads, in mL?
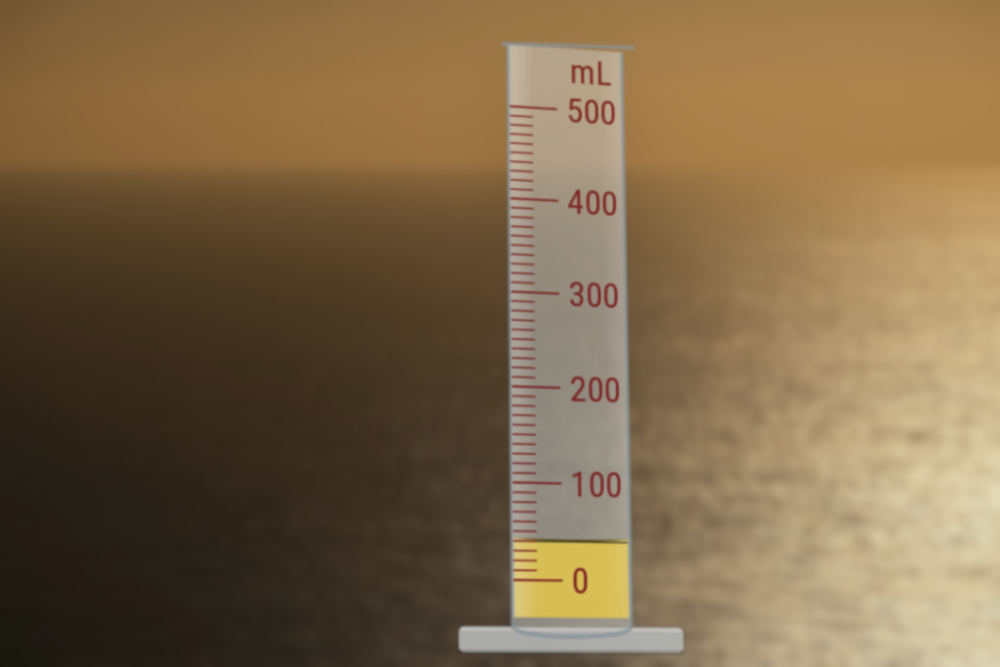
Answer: 40 mL
